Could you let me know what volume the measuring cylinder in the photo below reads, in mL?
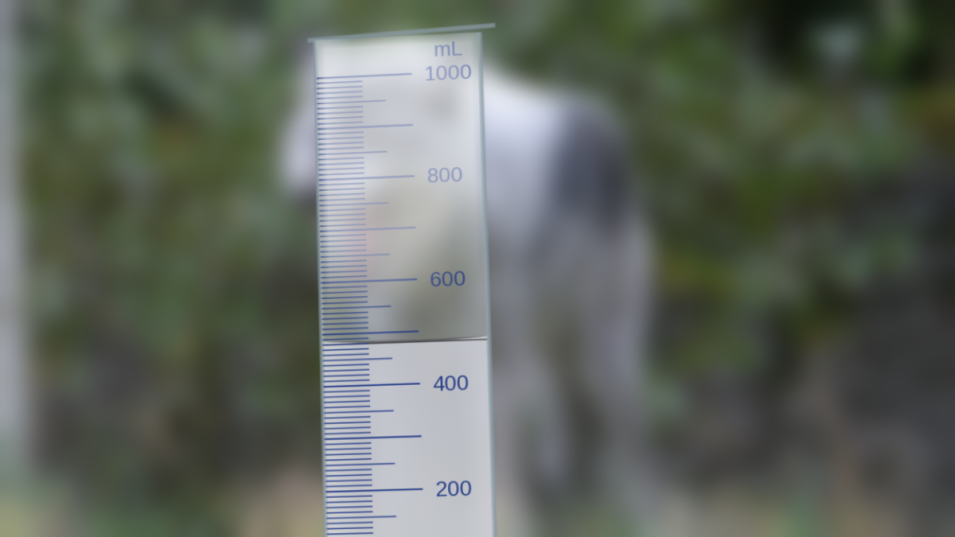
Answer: 480 mL
